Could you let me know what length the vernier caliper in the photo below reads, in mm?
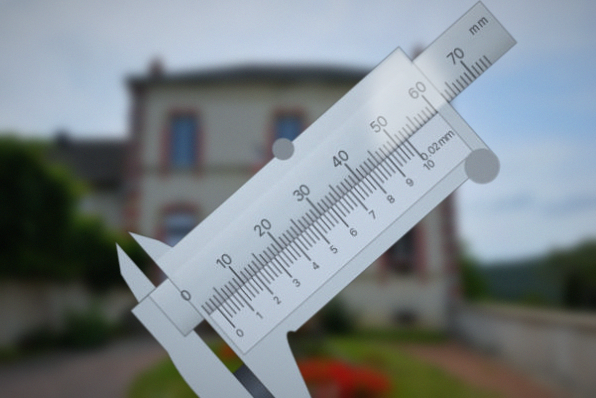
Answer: 3.0 mm
